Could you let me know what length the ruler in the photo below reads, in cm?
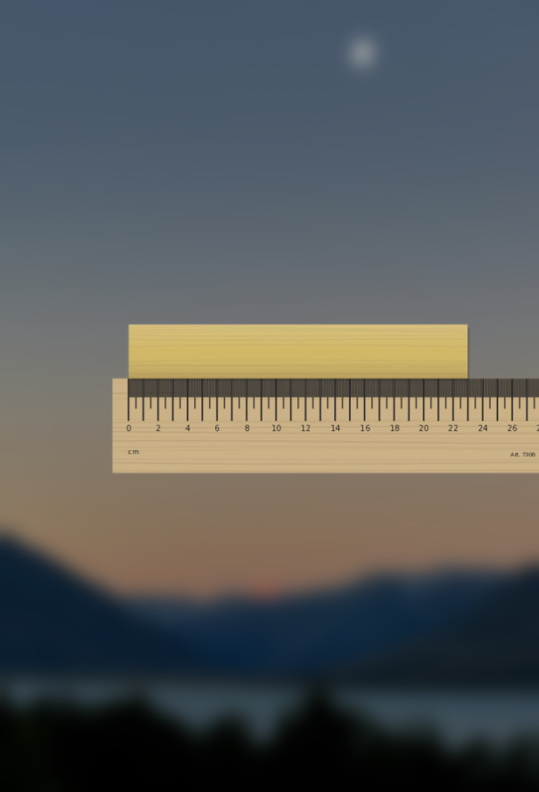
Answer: 23 cm
